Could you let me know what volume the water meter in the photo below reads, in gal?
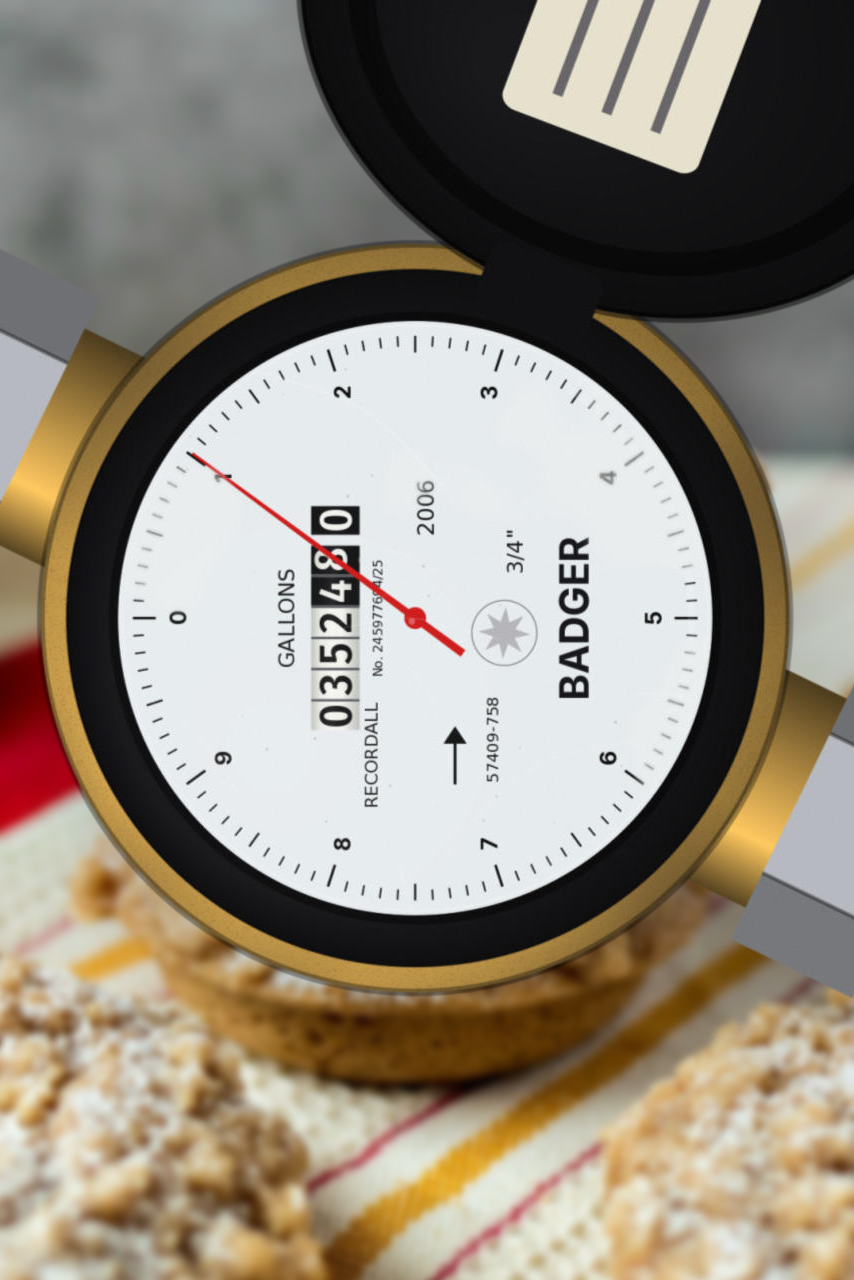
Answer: 352481.0 gal
